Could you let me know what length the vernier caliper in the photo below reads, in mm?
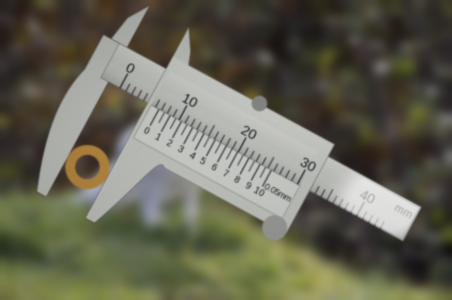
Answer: 6.6 mm
